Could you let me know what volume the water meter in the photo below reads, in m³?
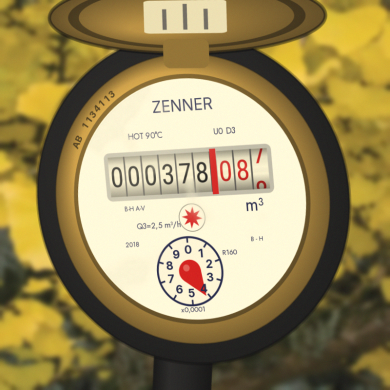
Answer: 378.0874 m³
